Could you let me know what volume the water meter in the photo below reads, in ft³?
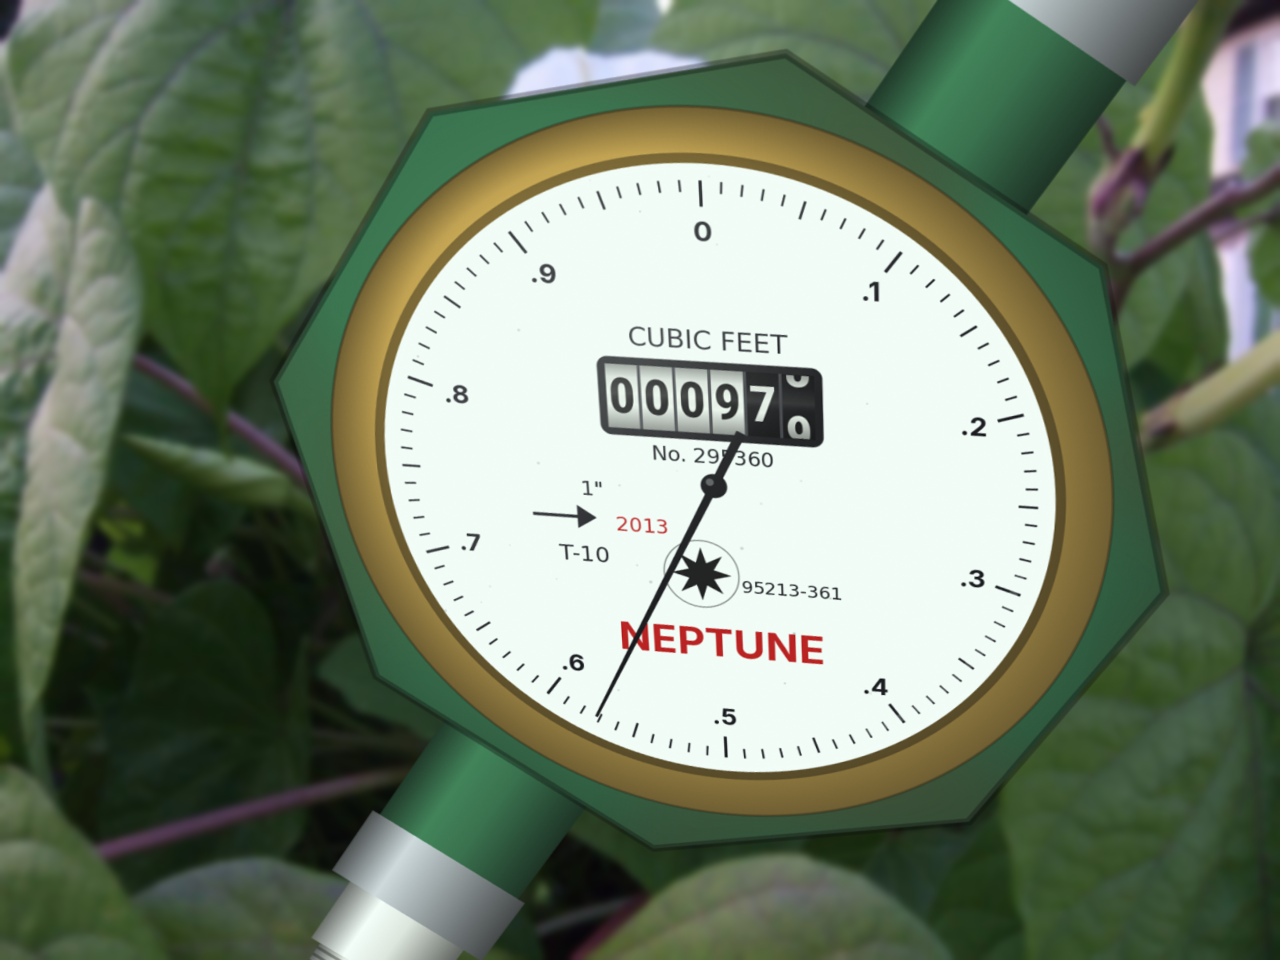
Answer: 978.57 ft³
